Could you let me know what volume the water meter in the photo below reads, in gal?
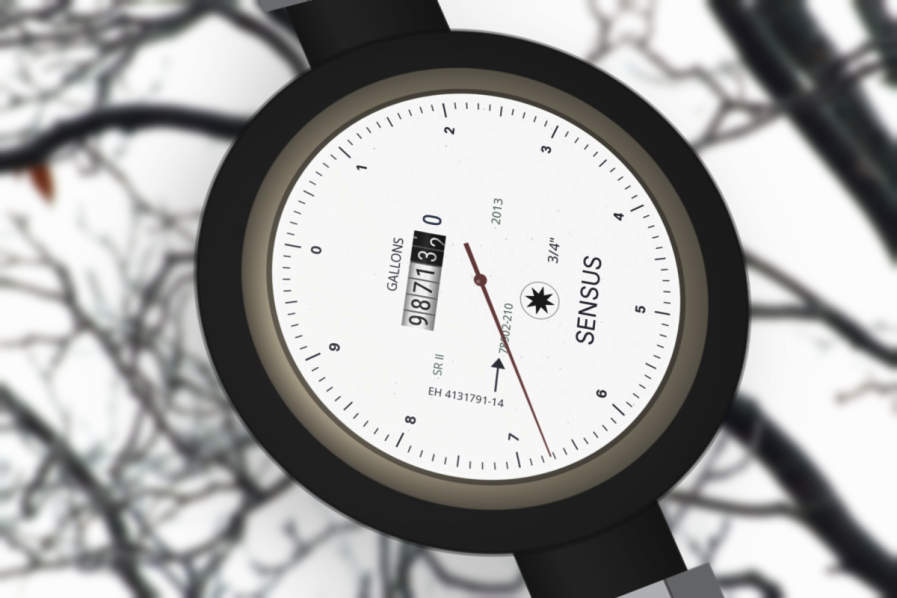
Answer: 9871316.7 gal
